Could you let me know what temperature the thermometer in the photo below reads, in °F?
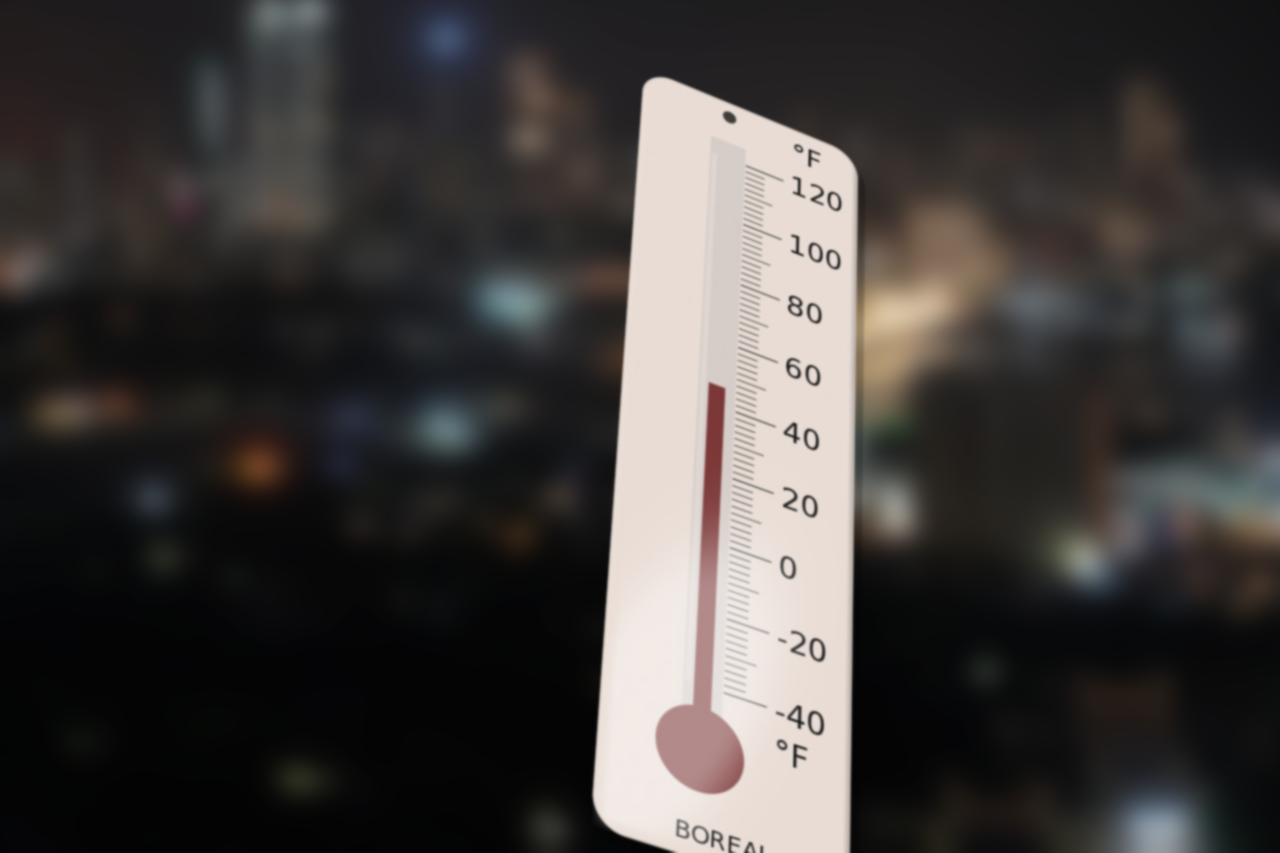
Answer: 46 °F
